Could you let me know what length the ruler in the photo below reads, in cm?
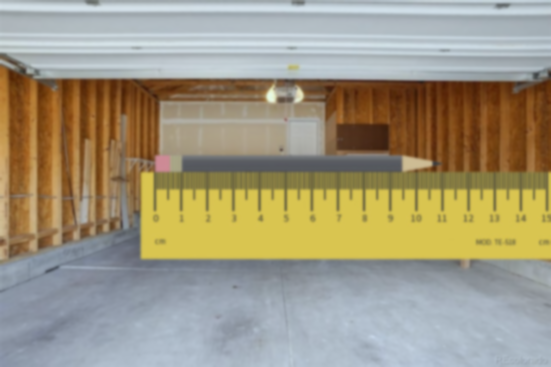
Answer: 11 cm
